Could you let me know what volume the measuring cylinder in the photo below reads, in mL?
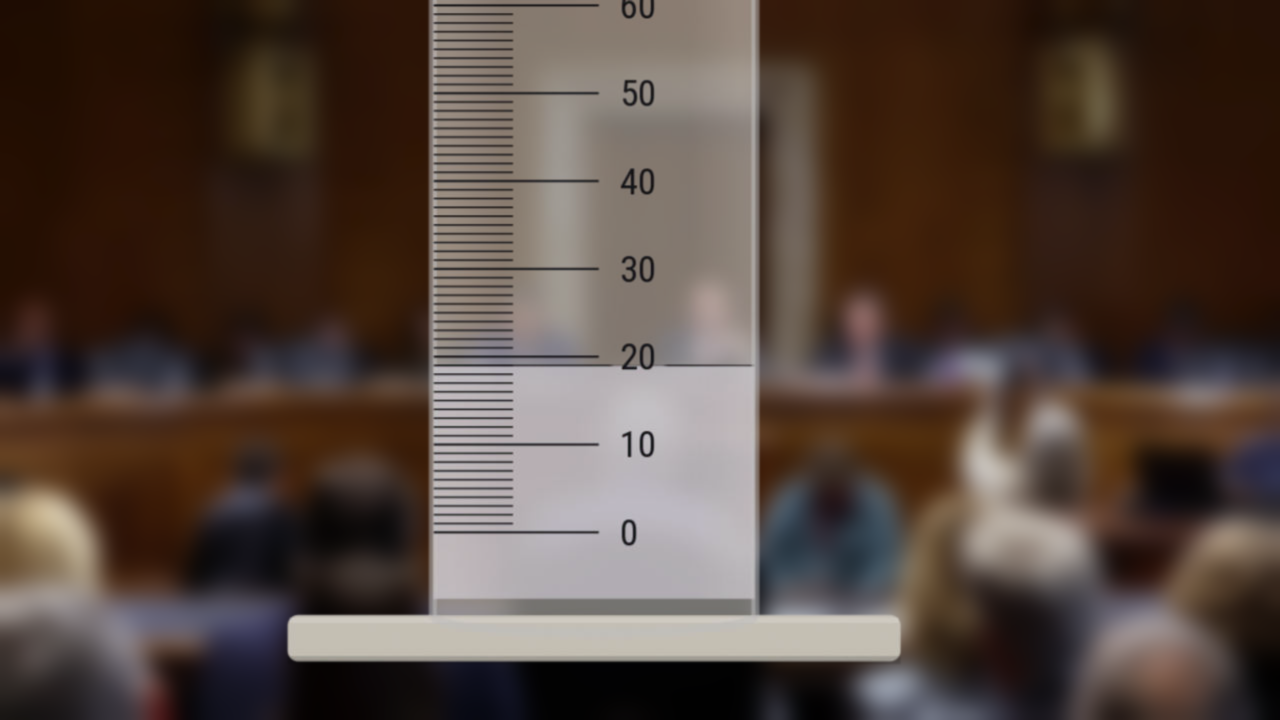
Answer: 19 mL
